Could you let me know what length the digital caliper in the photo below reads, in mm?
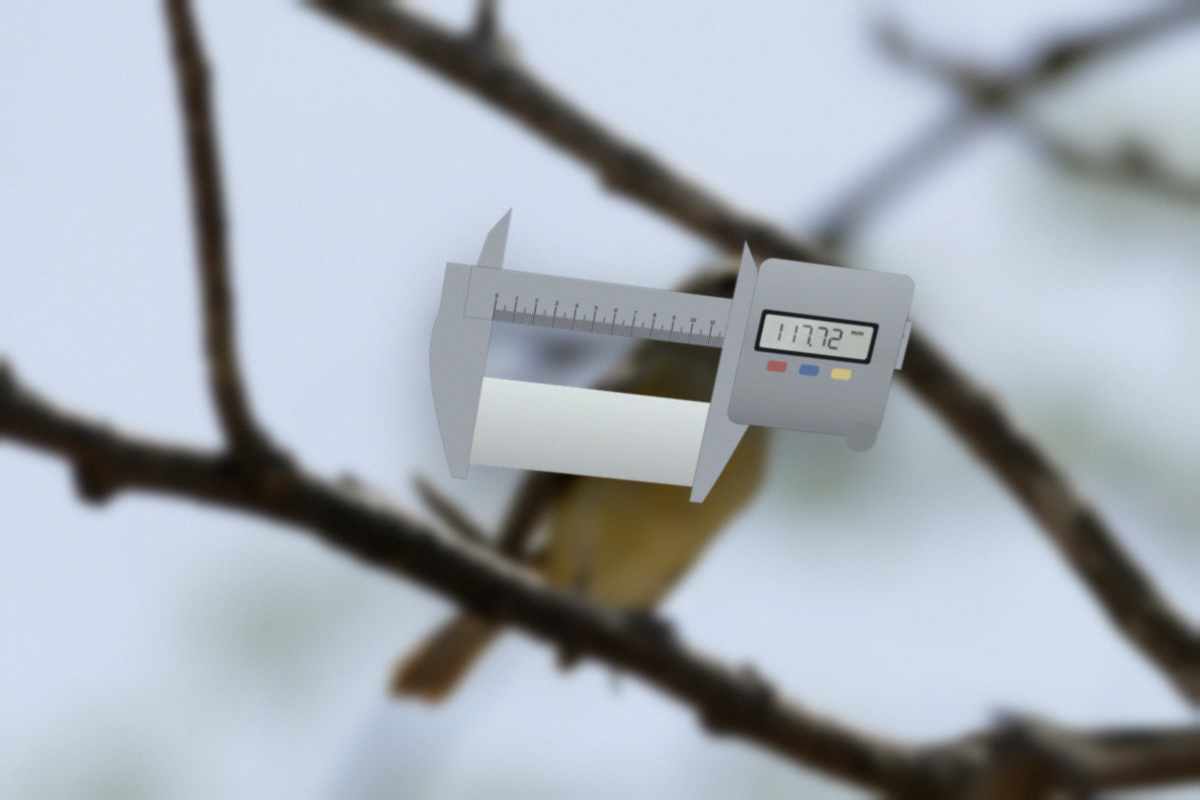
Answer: 117.72 mm
